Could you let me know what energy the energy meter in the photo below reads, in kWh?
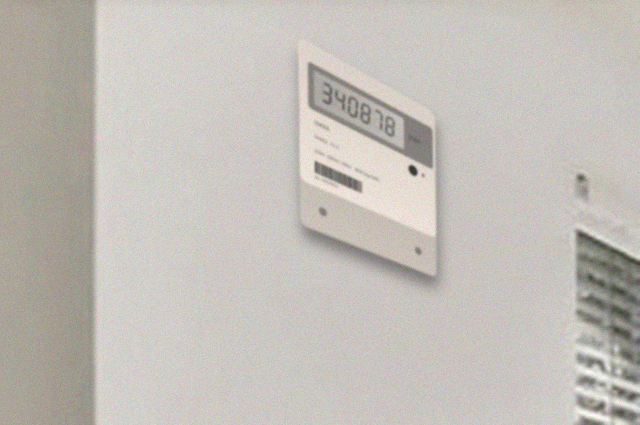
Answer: 340878 kWh
